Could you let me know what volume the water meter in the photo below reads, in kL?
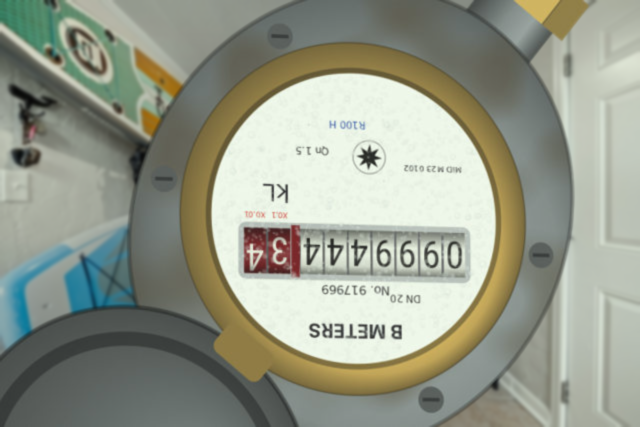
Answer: 999444.34 kL
